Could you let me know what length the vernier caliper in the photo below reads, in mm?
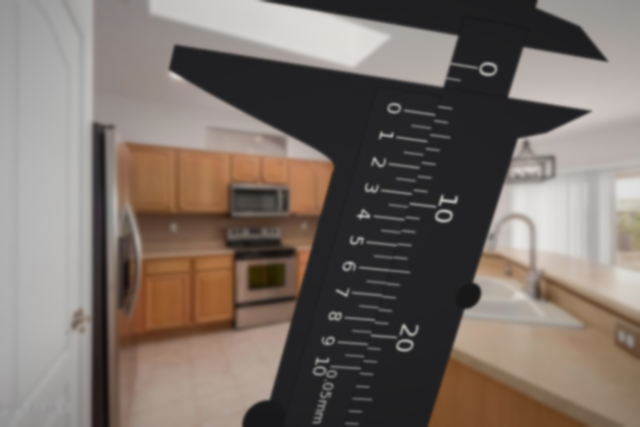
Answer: 3.6 mm
